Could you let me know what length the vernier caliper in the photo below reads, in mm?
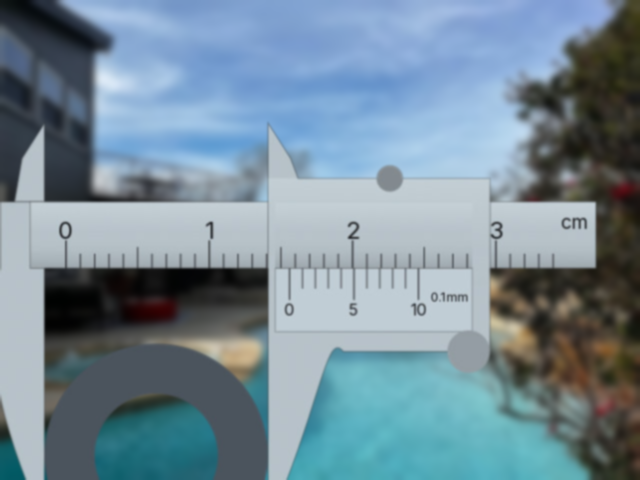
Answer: 15.6 mm
